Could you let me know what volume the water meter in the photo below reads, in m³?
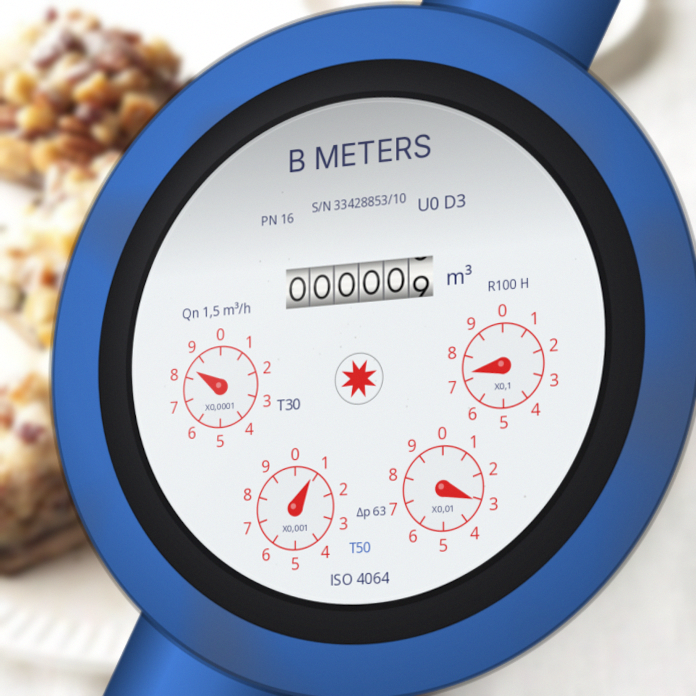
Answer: 8.7308 m³
